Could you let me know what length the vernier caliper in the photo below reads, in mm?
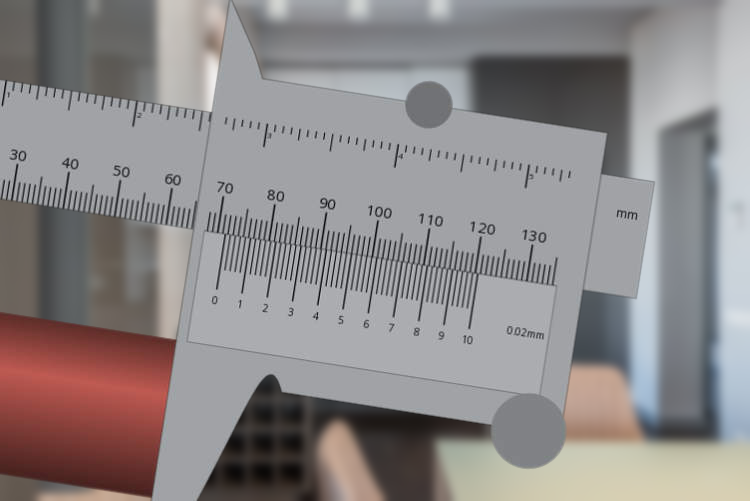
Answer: 71.5 mm
